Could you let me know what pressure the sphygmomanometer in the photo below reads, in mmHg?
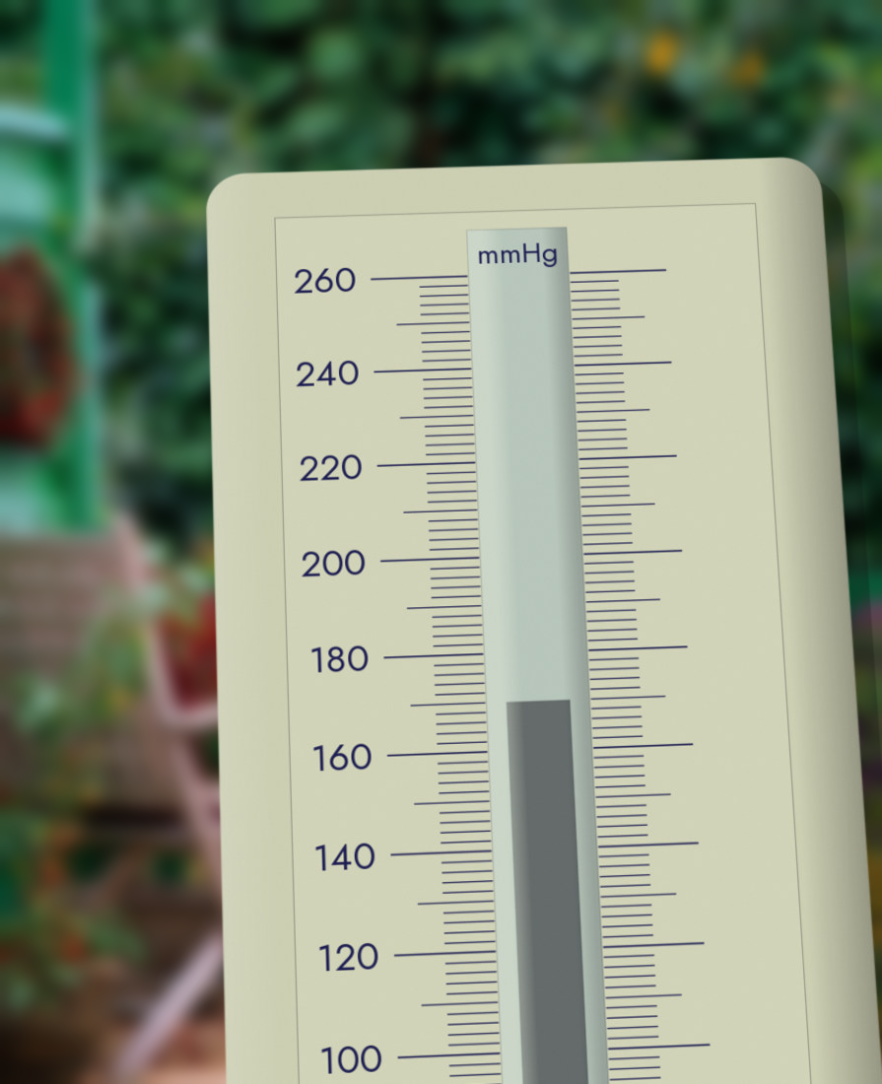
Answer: 170 mmHg
